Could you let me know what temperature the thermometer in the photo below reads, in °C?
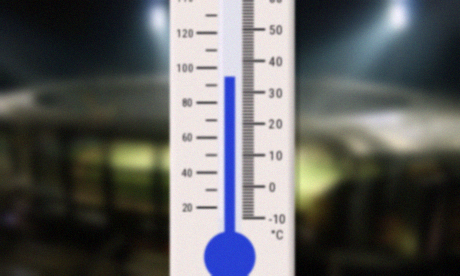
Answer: 35 °C
